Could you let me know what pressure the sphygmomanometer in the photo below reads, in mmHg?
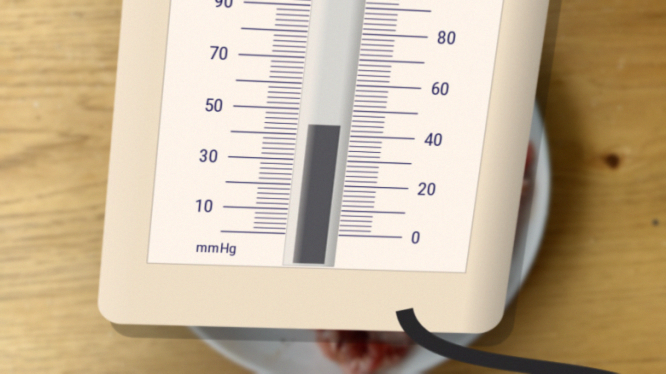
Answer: 44 mmHg
